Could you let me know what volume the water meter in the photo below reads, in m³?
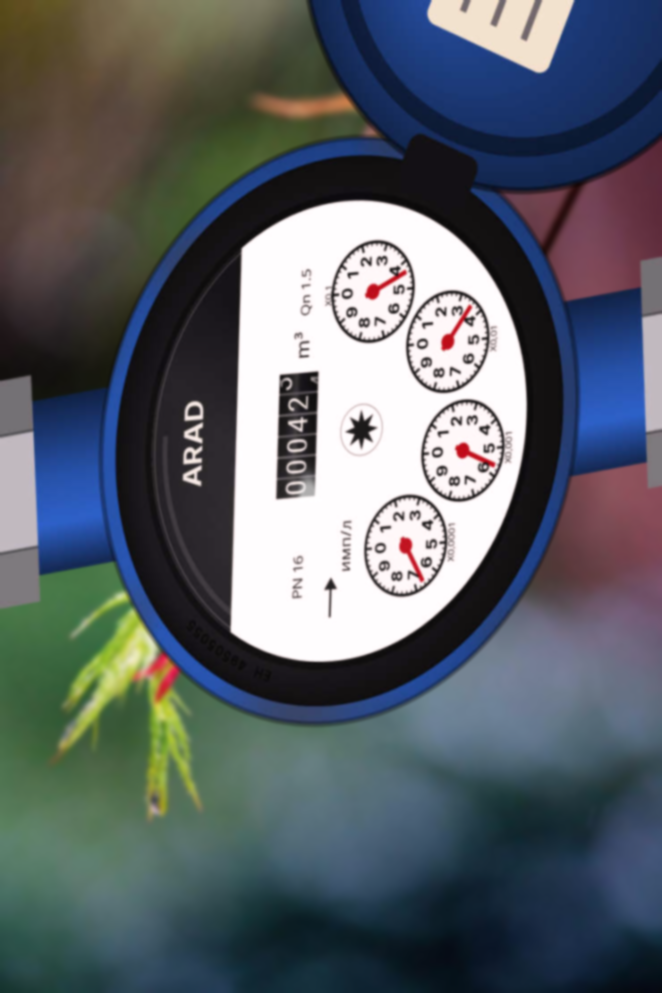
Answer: 423.4356 m³
